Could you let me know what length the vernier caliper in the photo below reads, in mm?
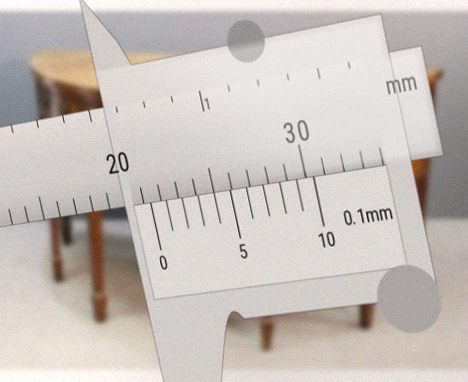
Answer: 21.4 mm
